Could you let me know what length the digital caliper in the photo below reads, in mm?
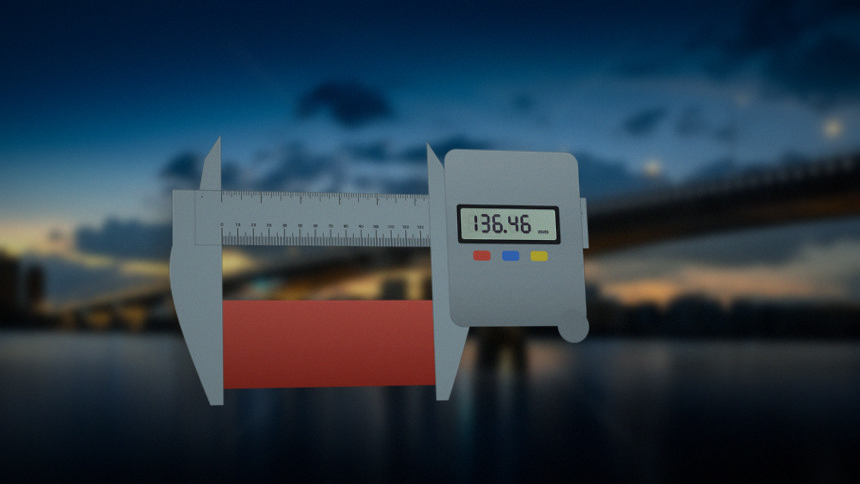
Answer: 136.46 mm
